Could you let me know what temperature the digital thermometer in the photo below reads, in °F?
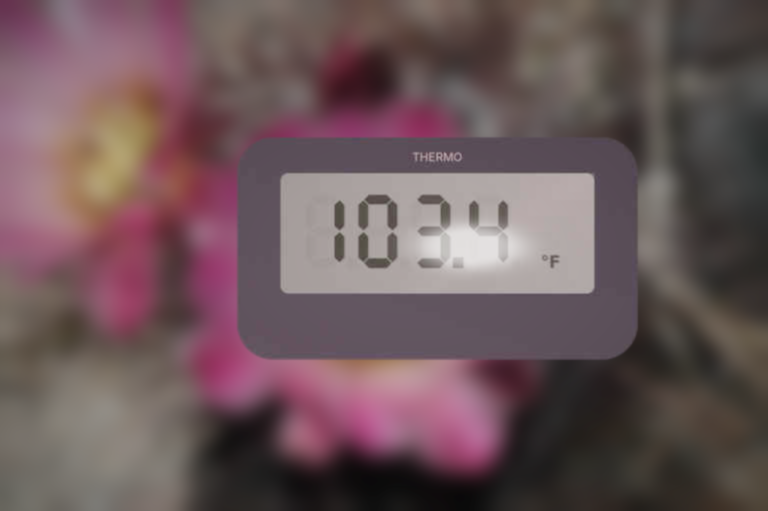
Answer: 103.4 °F
